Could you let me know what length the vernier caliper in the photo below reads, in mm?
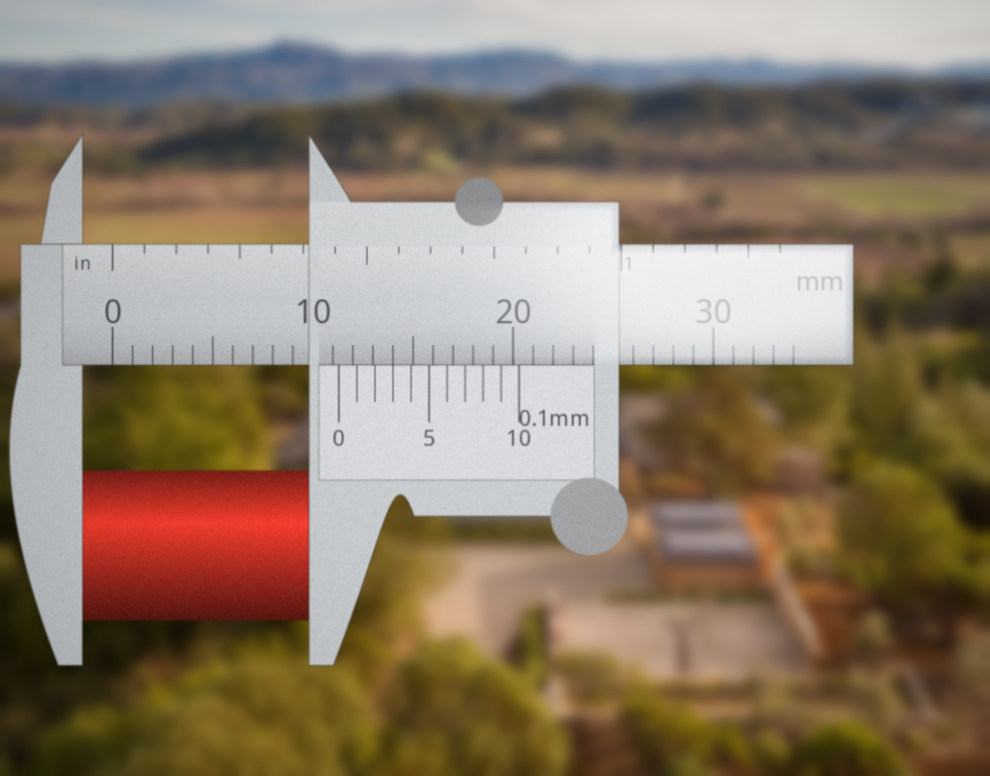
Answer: 11.3 mm
